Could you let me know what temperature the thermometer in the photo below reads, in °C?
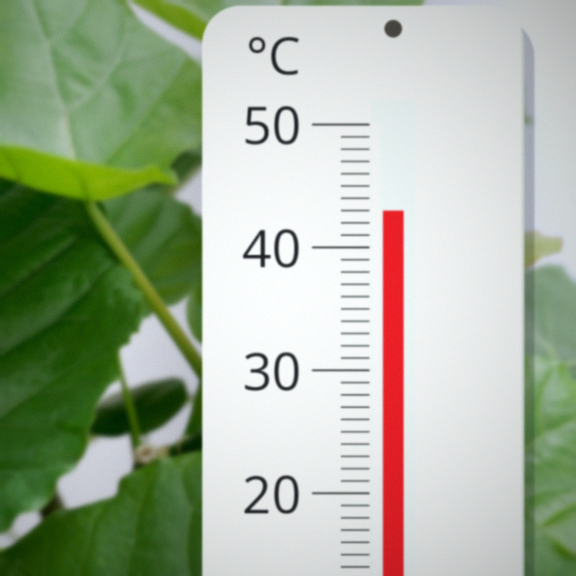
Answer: 43 °C
